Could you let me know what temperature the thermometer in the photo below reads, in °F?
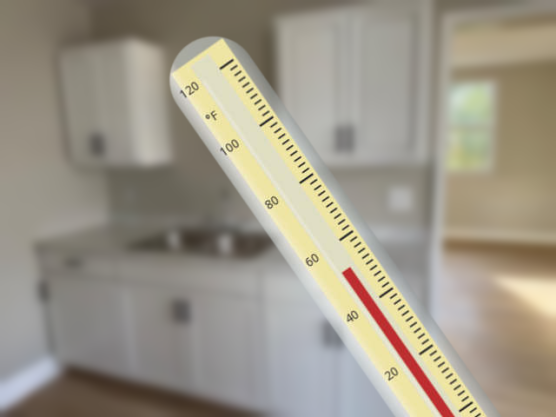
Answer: 52 °F
